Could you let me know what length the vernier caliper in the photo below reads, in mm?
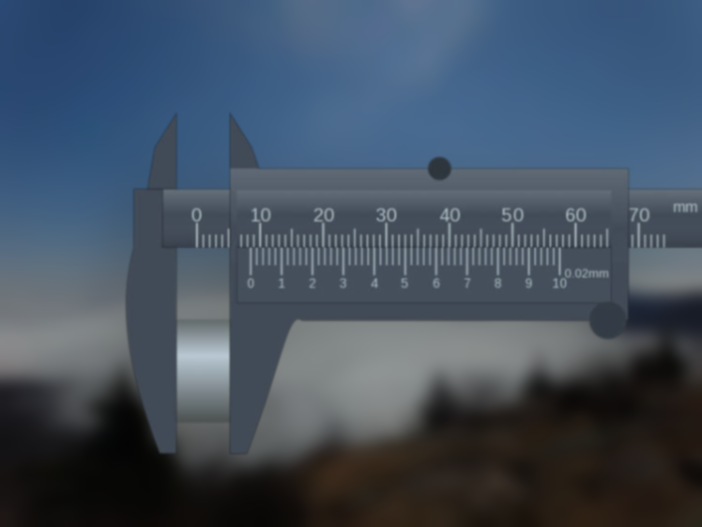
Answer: 8.5 mm
